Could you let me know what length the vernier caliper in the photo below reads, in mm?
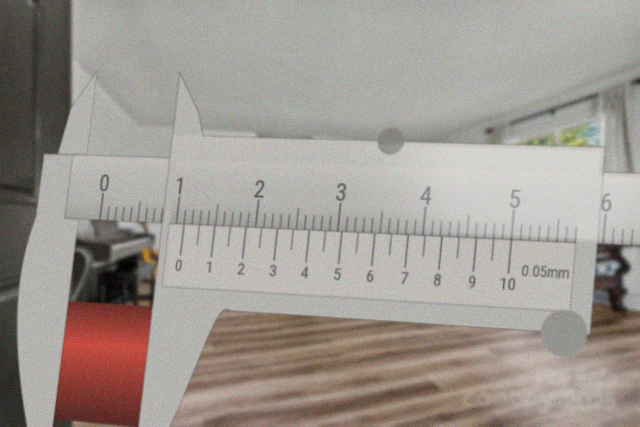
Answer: 11.0 mm
